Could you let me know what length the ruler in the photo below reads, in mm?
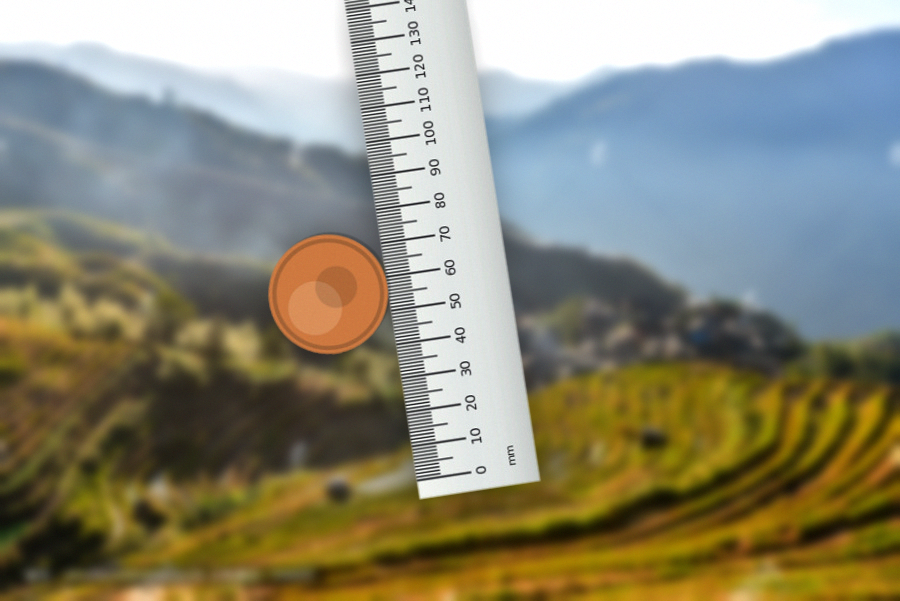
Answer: 35 mm
